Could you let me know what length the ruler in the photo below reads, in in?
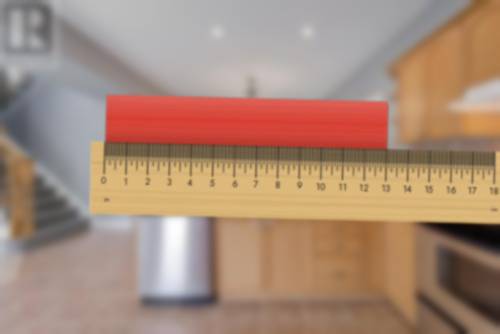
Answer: 13 in
